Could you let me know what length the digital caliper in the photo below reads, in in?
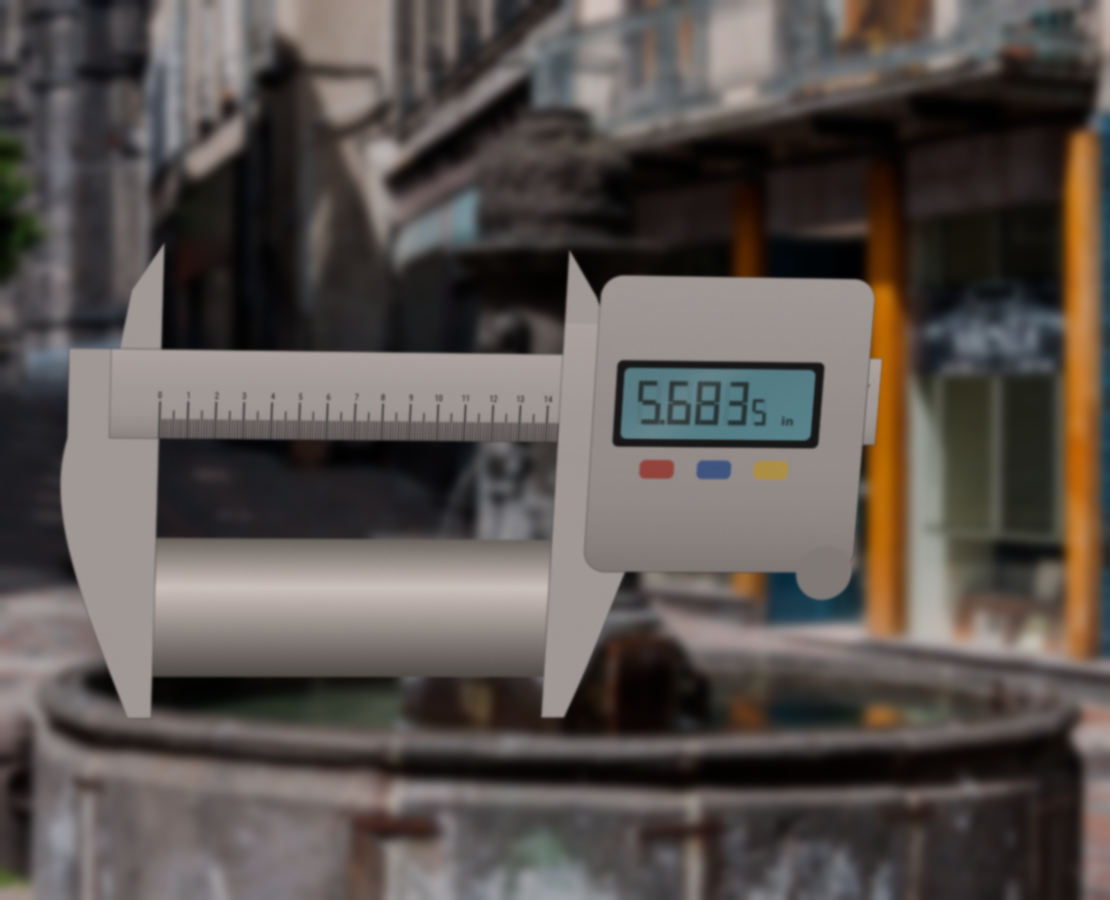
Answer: 5.6835 in
